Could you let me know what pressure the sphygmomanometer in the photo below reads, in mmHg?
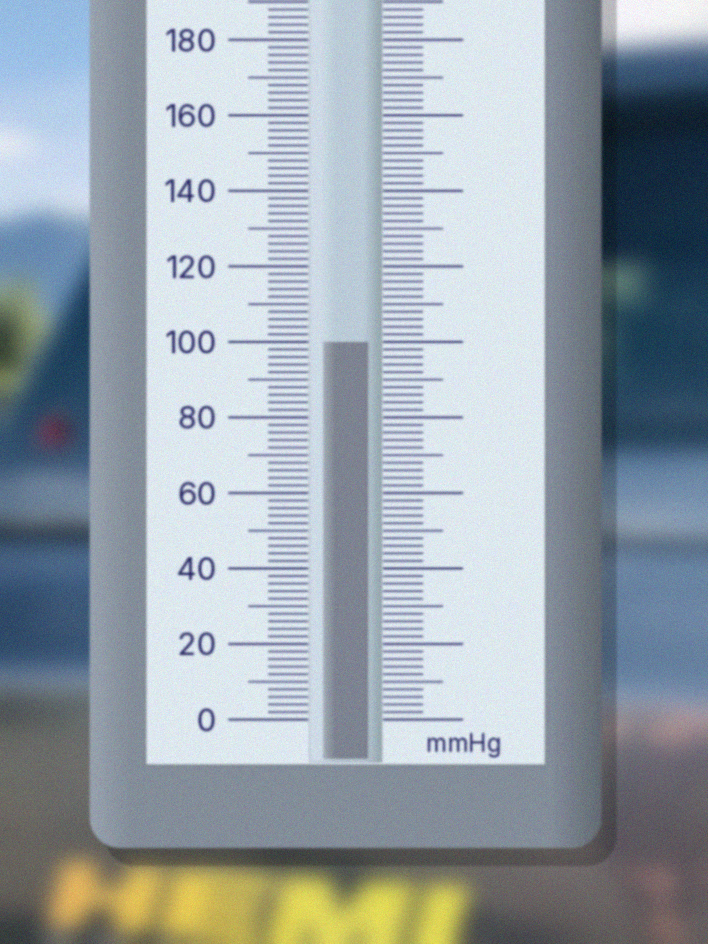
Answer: 100 mmHg
